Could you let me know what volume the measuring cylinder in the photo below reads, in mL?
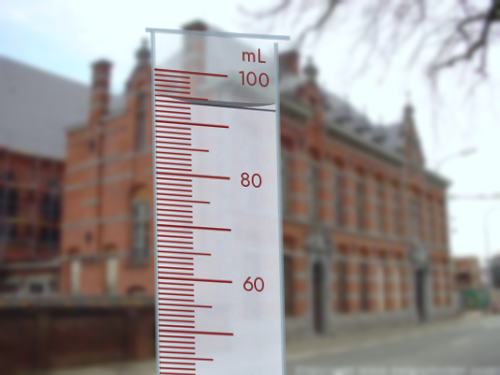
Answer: 94 mL
